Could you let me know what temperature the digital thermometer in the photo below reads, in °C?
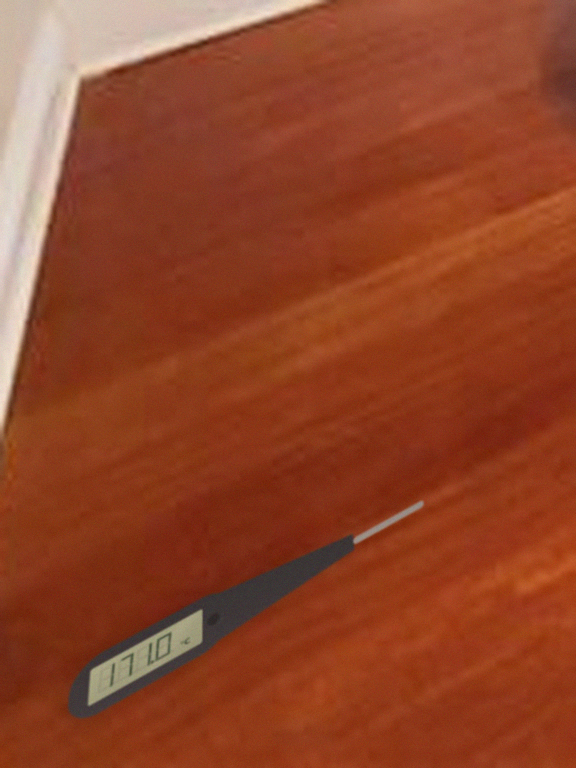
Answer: 171.0 °C
